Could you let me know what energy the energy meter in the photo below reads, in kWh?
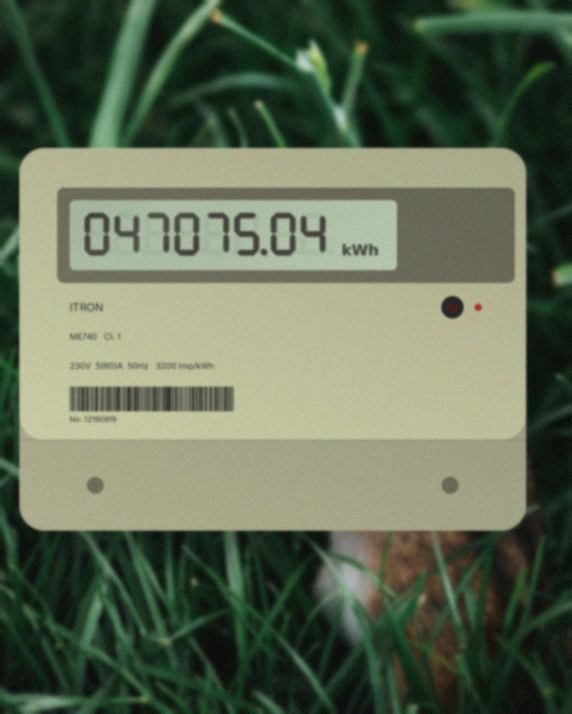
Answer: 47075.04 kWh
